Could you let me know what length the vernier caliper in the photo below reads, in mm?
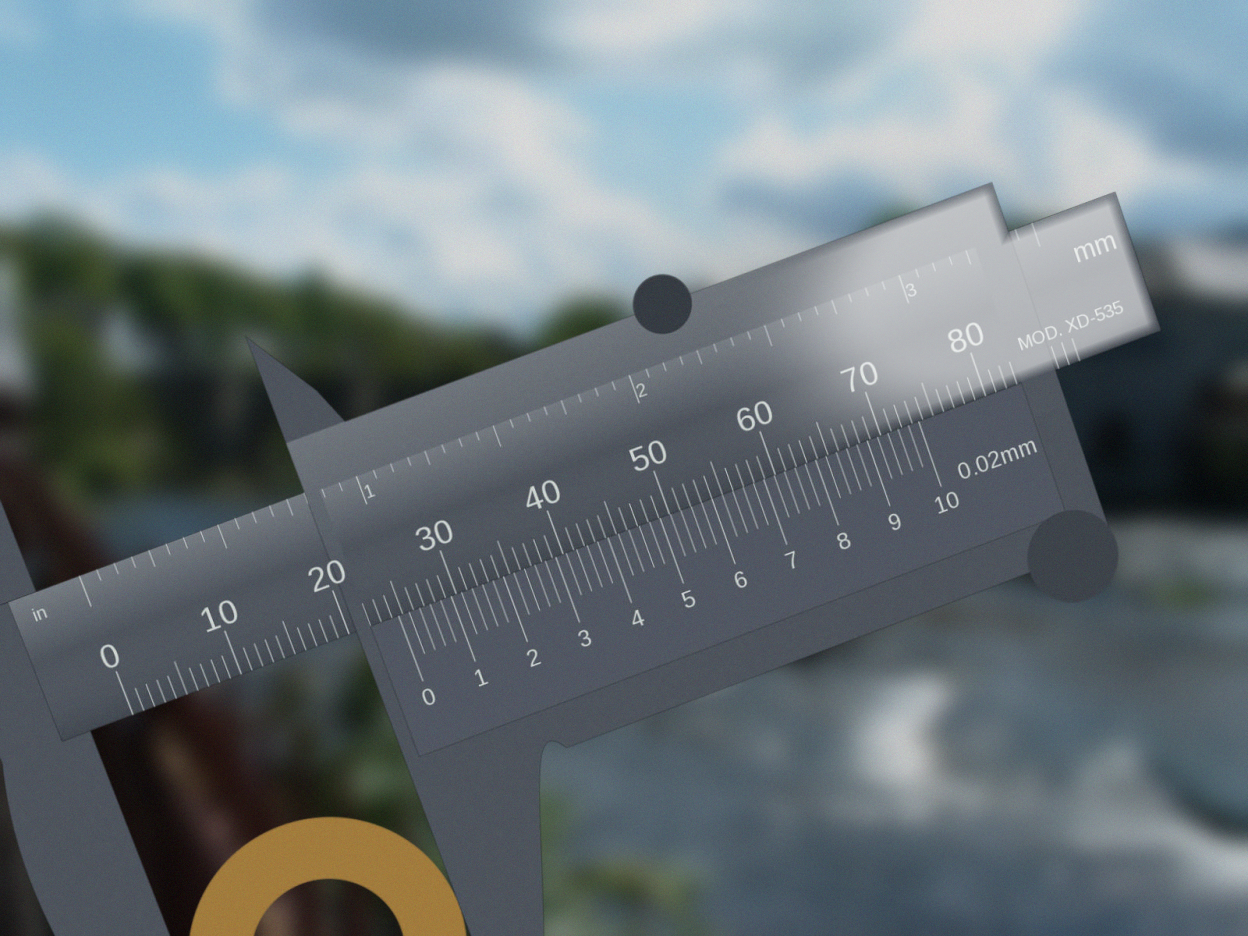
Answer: 24.6 mm
